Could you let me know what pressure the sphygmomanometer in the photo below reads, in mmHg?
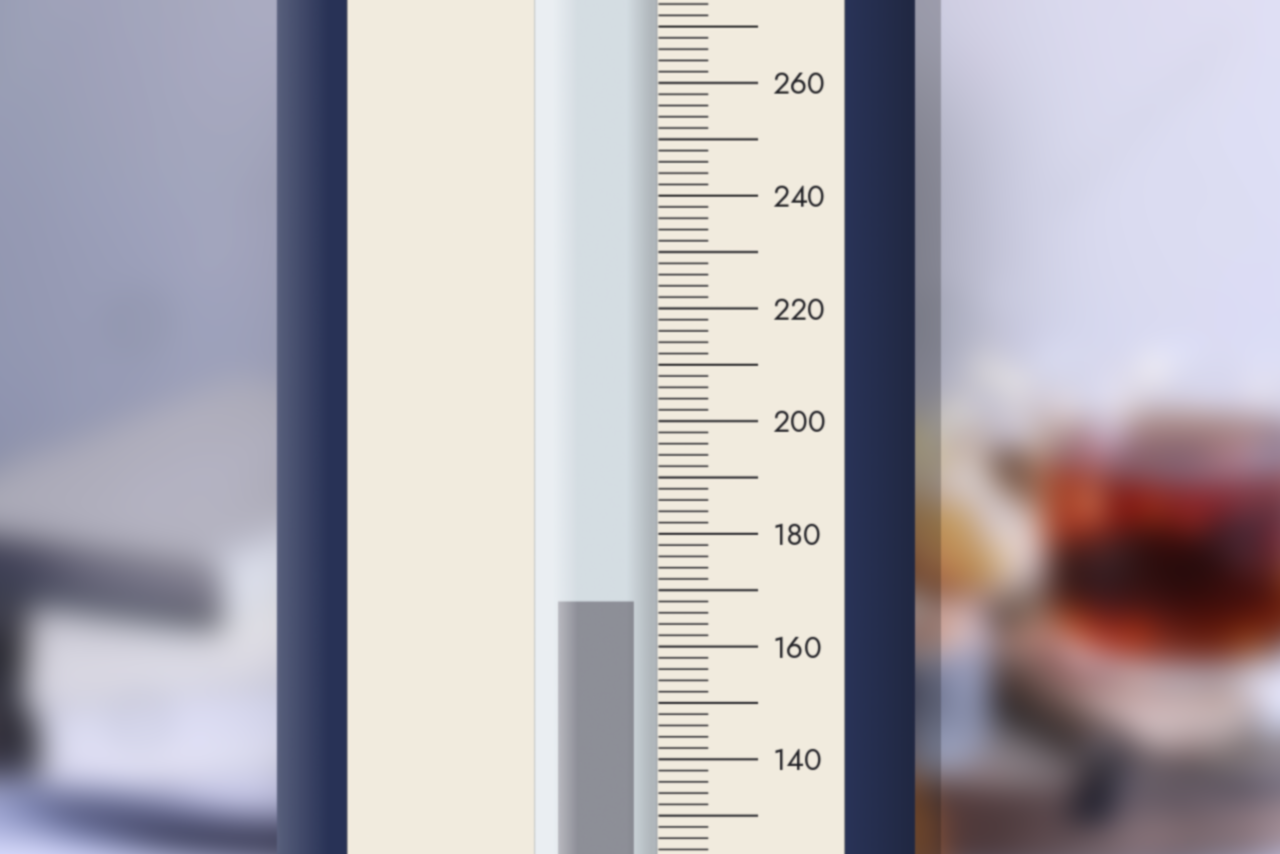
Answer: 168 mmHg
